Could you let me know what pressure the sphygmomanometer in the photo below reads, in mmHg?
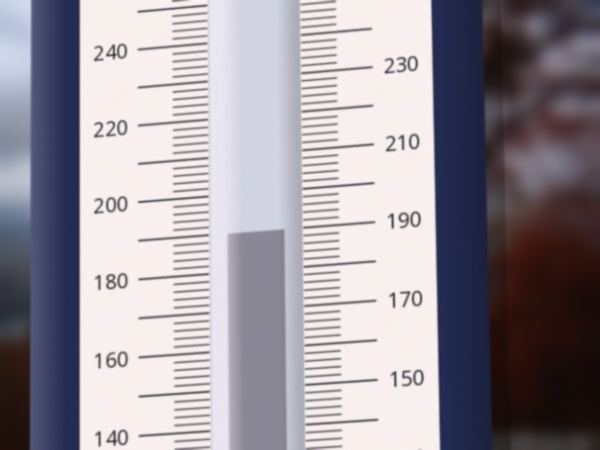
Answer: 190 mmHg
